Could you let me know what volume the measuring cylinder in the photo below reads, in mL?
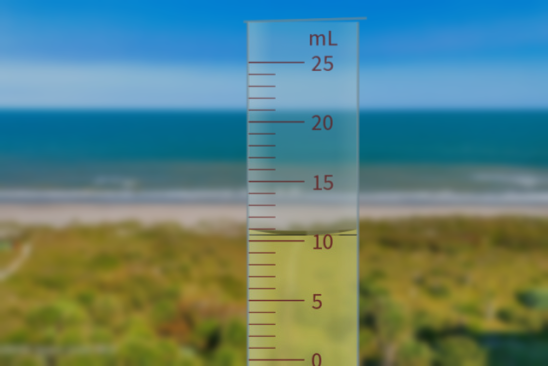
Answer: 10.5 mL
